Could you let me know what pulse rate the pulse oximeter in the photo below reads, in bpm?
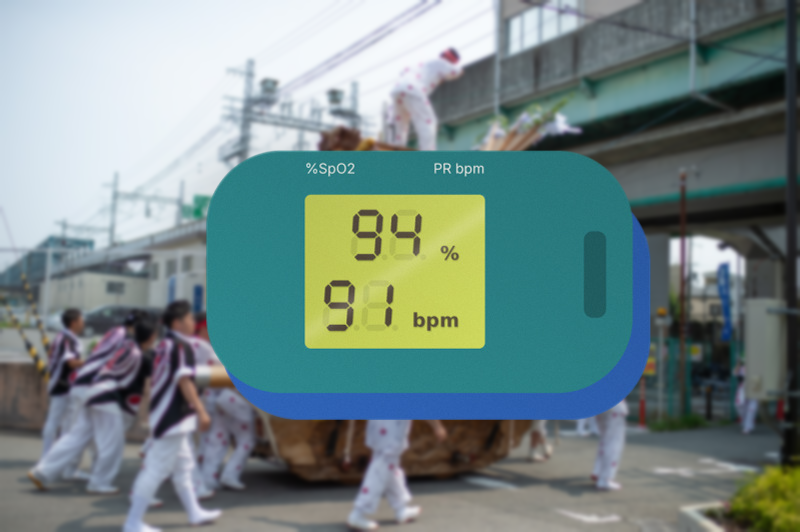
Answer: 91 bpm
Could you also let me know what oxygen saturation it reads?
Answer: 94 %
